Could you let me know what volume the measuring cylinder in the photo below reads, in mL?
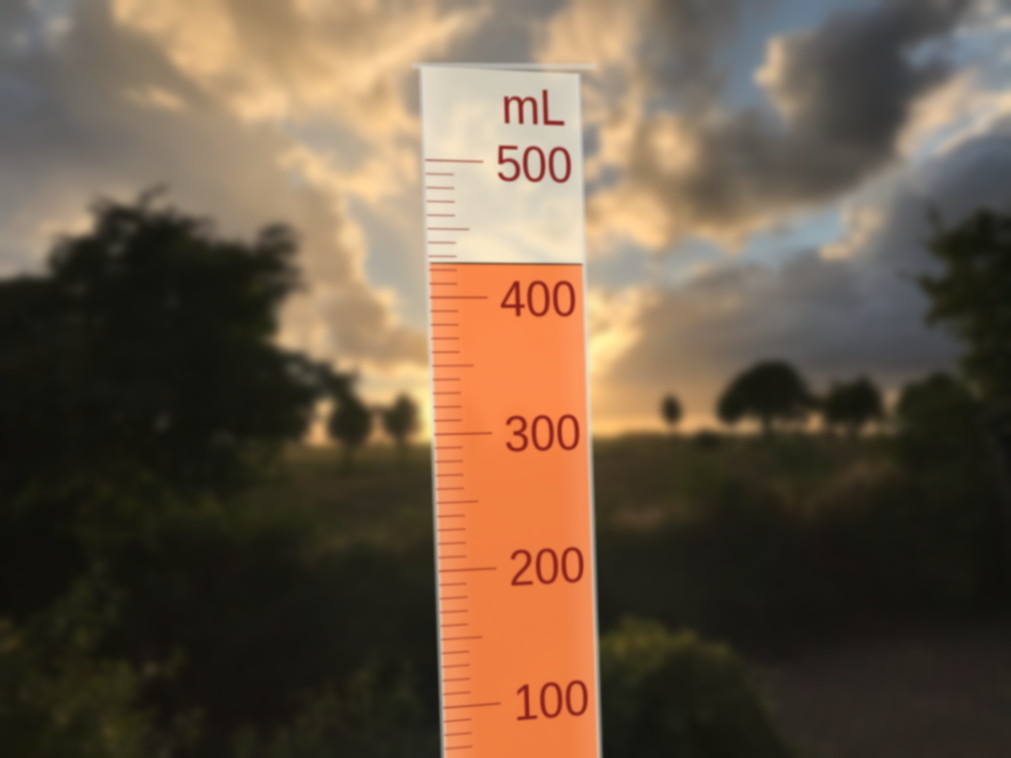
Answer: 425 mL
